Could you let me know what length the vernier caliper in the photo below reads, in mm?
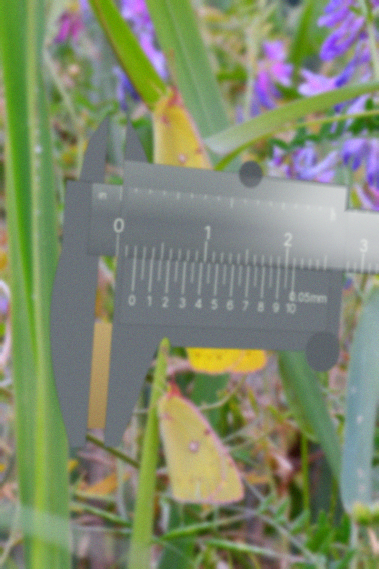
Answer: 2.0 mm
